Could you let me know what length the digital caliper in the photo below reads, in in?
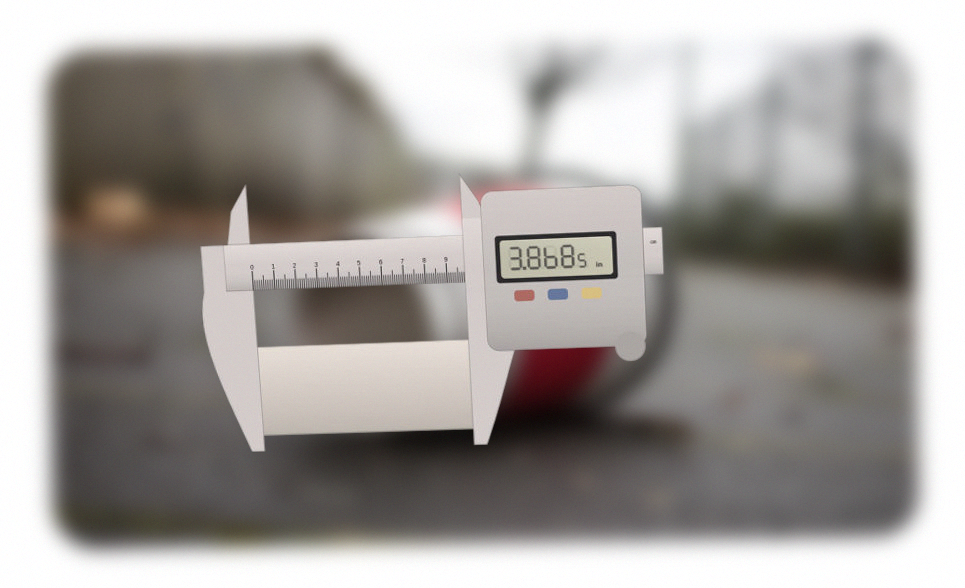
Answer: 3.8685 in
